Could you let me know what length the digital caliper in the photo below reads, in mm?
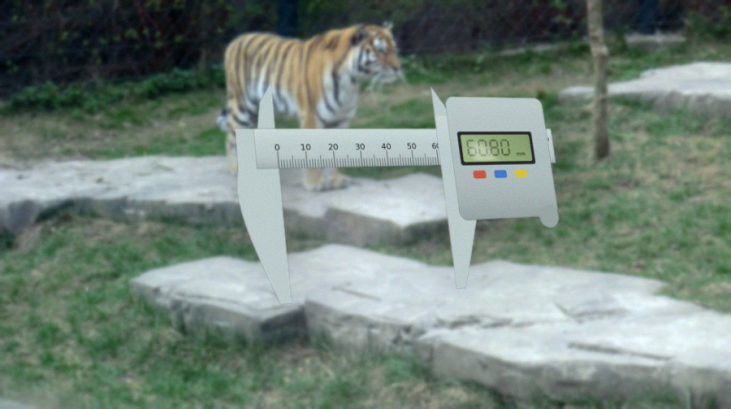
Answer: 60.80 mm
